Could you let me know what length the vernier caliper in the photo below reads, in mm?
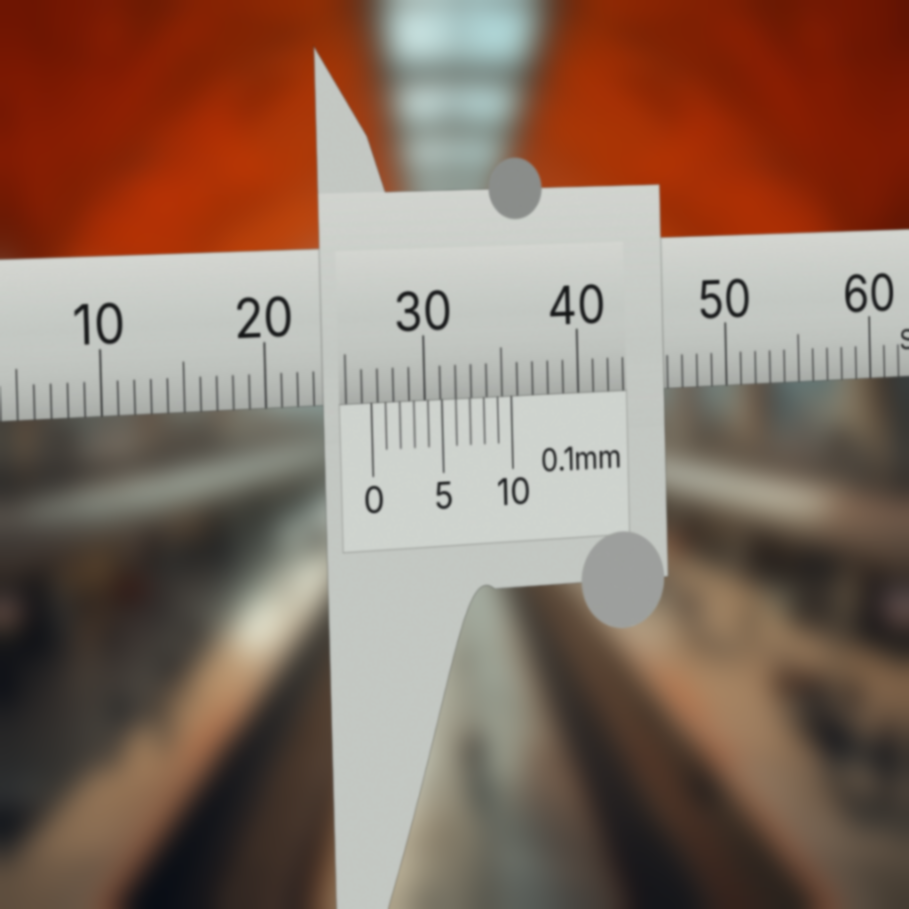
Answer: 26.6 mm
